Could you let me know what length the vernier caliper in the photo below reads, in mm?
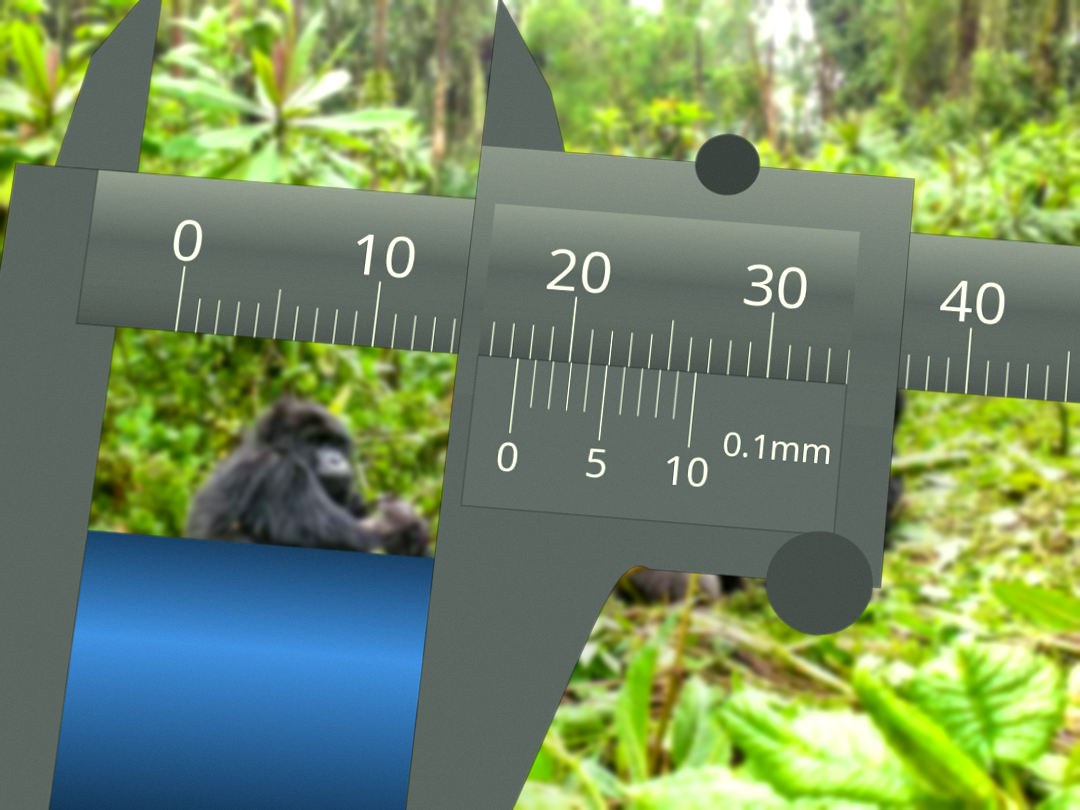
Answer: 17.4 mm
